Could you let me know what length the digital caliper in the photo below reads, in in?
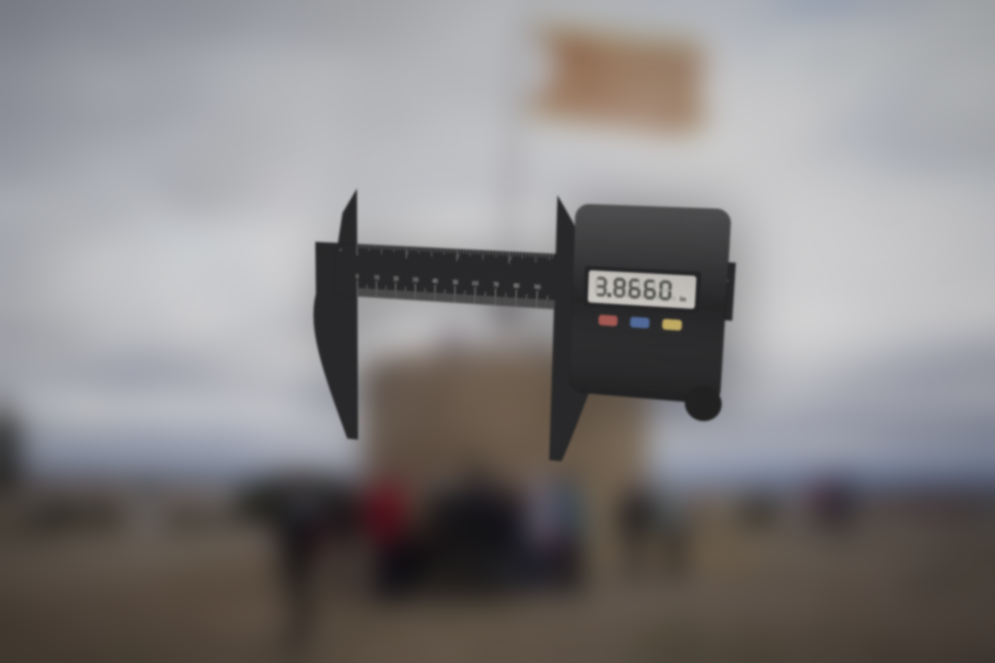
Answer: 3.8660 in
